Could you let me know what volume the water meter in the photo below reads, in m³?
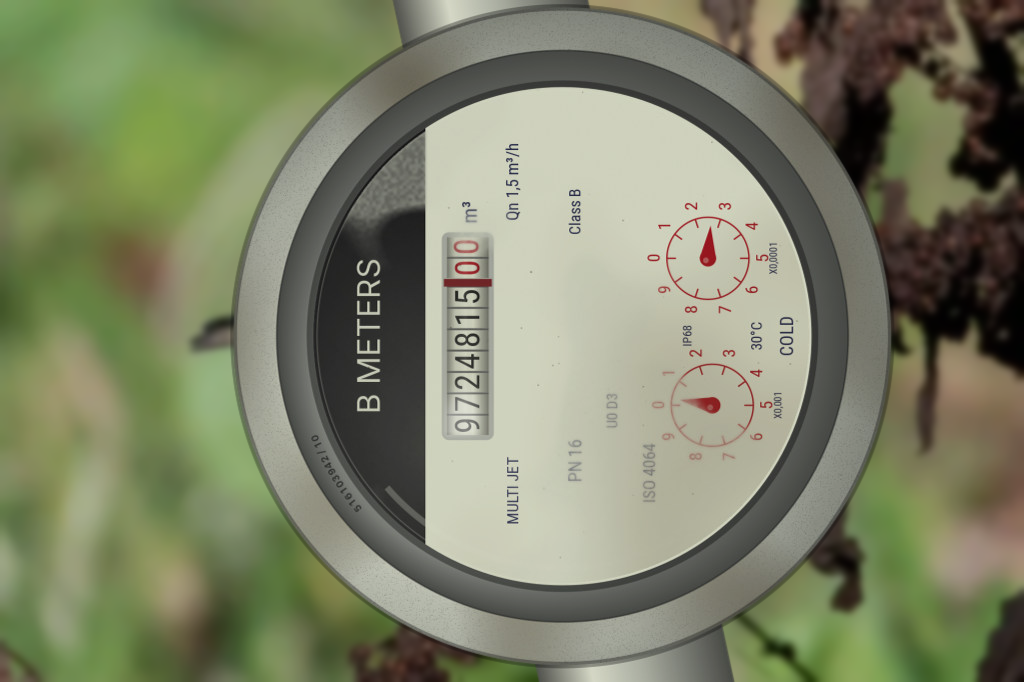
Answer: 9724815.0002 m³
